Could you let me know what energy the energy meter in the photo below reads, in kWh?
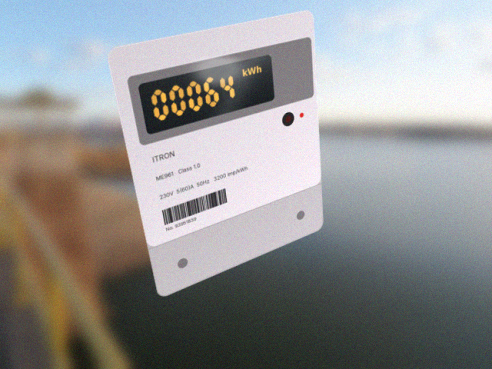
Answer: 64 kWh
